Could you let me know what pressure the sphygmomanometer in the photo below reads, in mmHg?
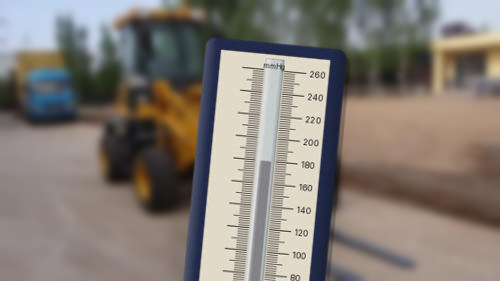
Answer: 180 mmHg
